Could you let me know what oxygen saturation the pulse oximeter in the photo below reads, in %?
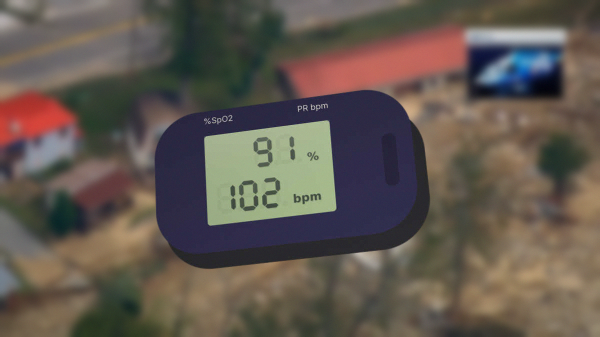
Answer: 91 %
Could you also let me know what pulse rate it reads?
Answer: 102 bpm
